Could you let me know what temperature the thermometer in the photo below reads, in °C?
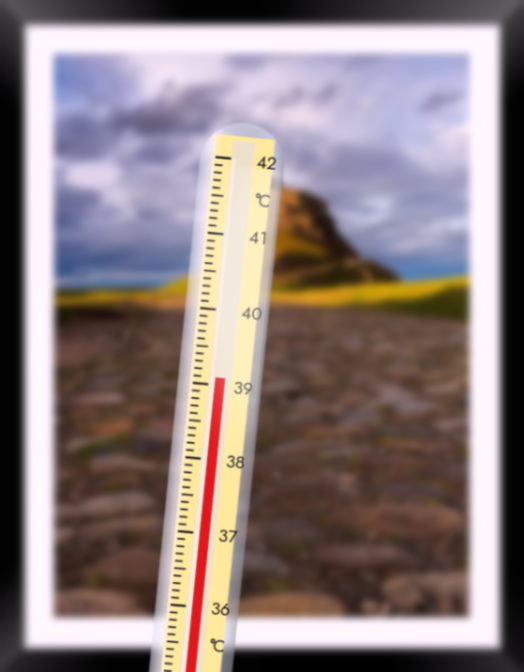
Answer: 39.1 °C
